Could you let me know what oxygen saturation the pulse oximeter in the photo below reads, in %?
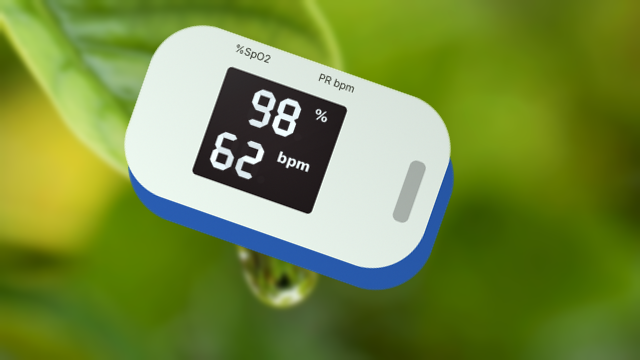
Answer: 98 %
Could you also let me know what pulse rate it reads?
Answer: 62 bpm
